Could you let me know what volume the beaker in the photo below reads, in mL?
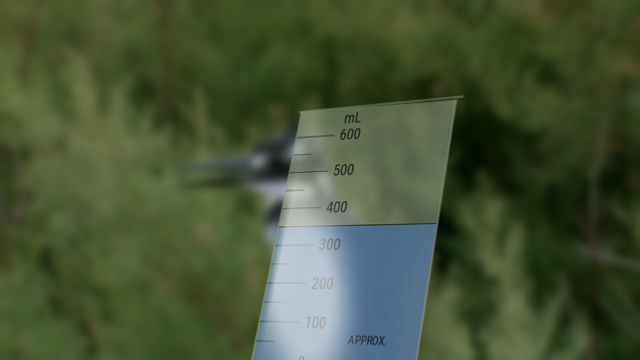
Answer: 350 mL
